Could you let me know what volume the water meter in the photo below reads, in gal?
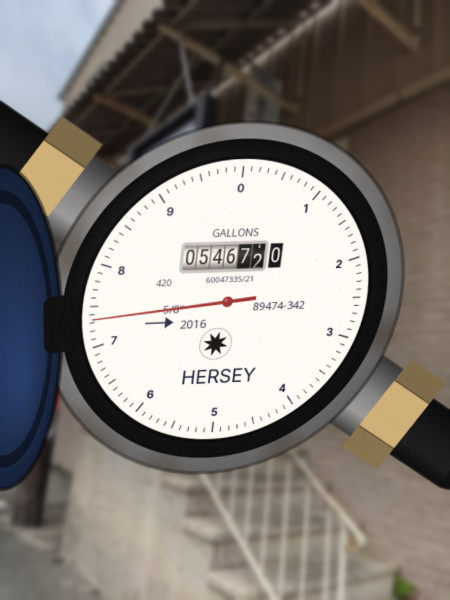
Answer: 546717.3 gal
